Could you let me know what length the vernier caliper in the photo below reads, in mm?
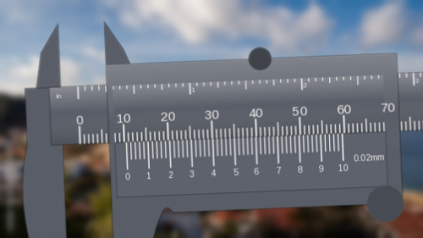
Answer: 10.5 mm
